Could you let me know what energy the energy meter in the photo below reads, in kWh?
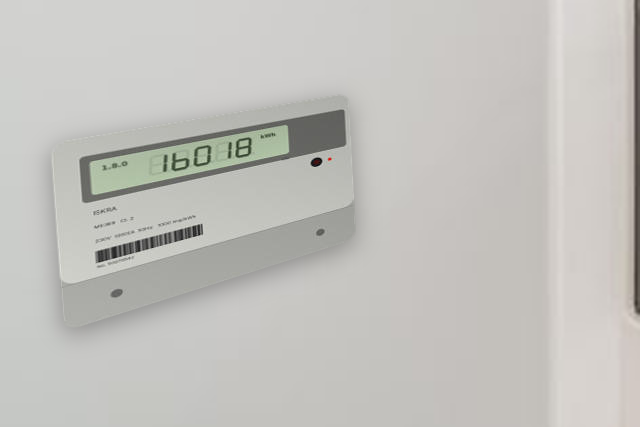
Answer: 16018 kWh
